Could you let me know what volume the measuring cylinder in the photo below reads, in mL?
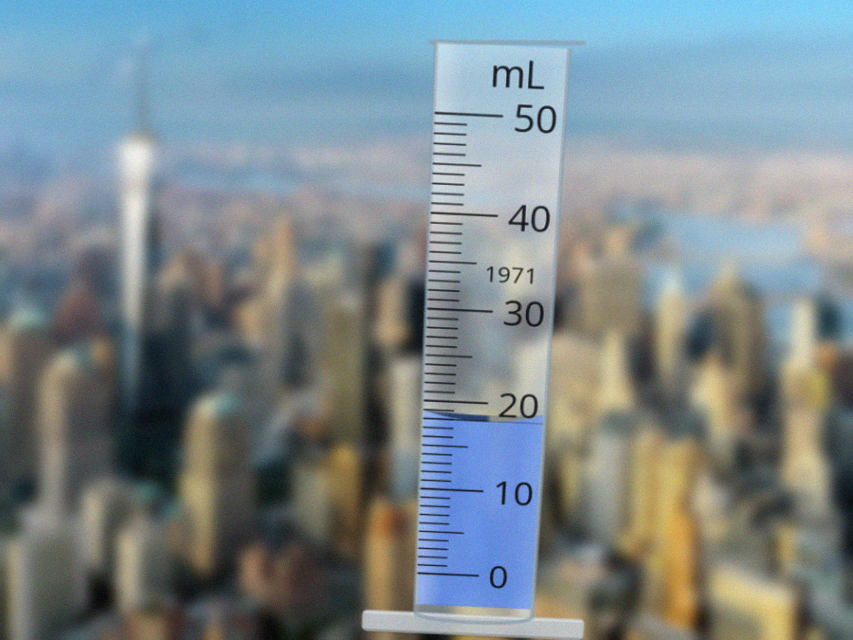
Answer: 18 mL
